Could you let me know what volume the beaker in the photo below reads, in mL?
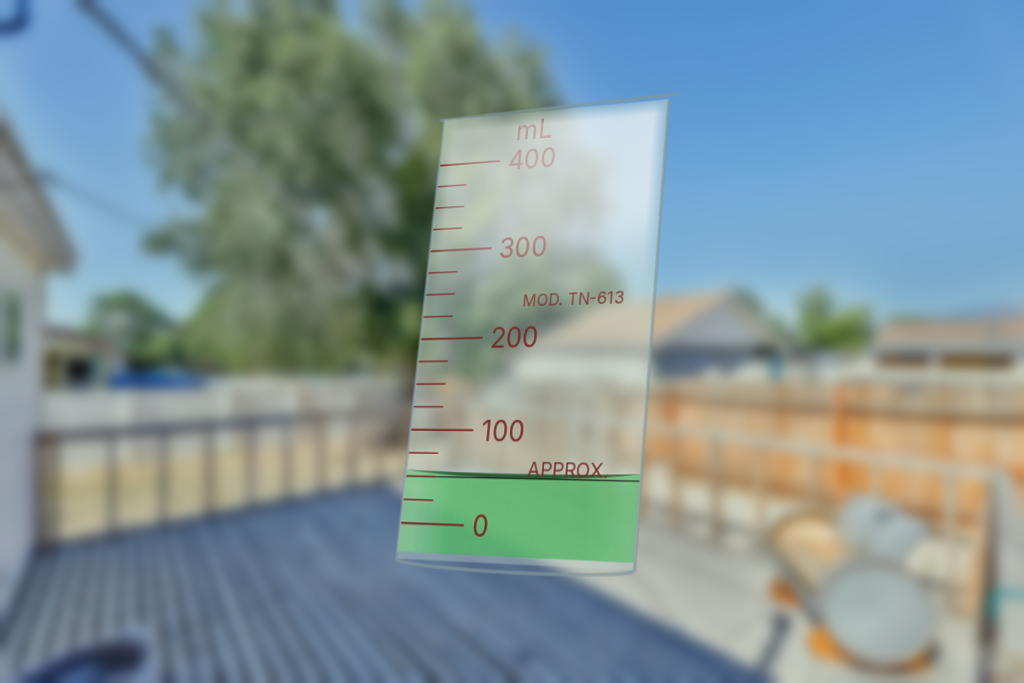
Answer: 50 mL
